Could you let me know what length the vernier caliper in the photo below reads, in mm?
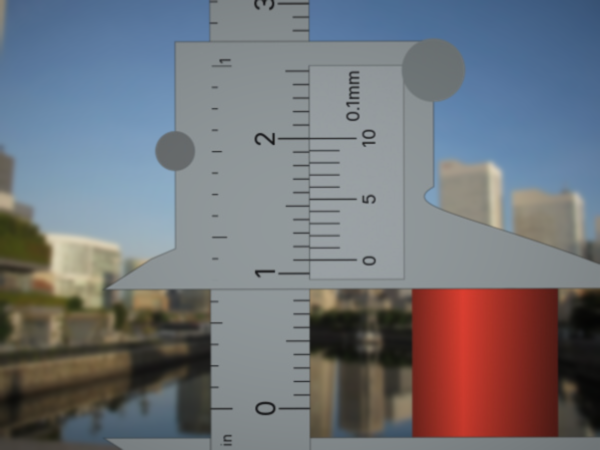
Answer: 11.0 mm
